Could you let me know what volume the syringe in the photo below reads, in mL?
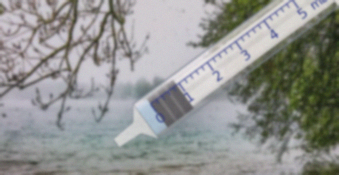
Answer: 0 mL
